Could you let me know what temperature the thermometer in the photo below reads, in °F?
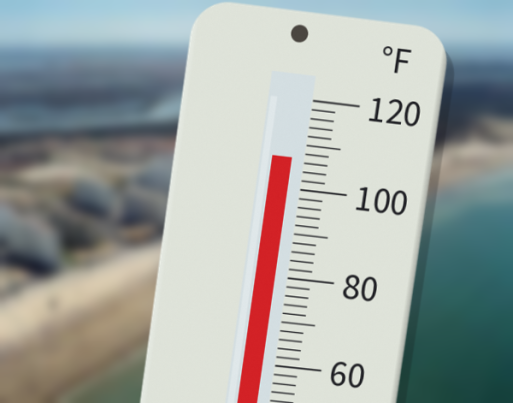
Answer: 107 °F
